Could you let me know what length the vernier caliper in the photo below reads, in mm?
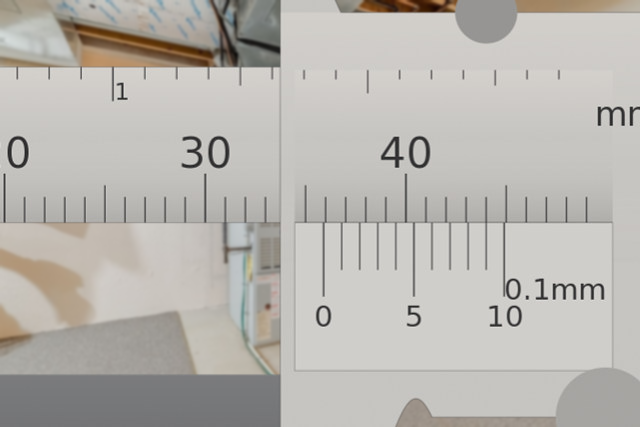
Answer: 35.9 mm
